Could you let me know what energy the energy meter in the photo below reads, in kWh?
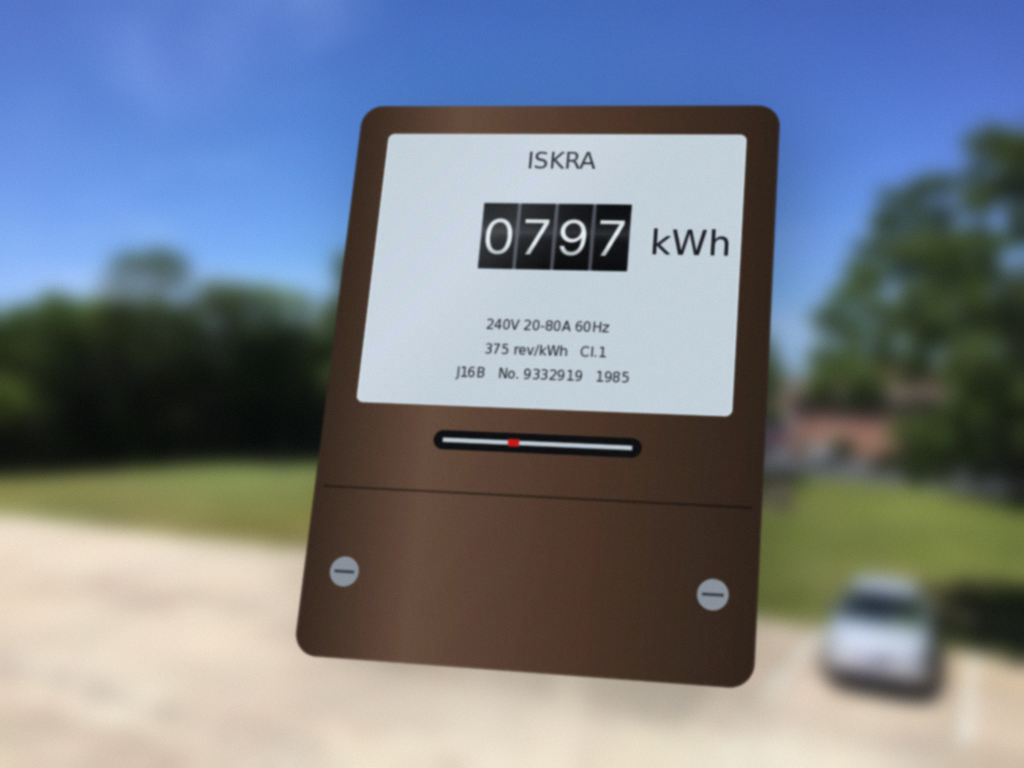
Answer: 797 kWh
